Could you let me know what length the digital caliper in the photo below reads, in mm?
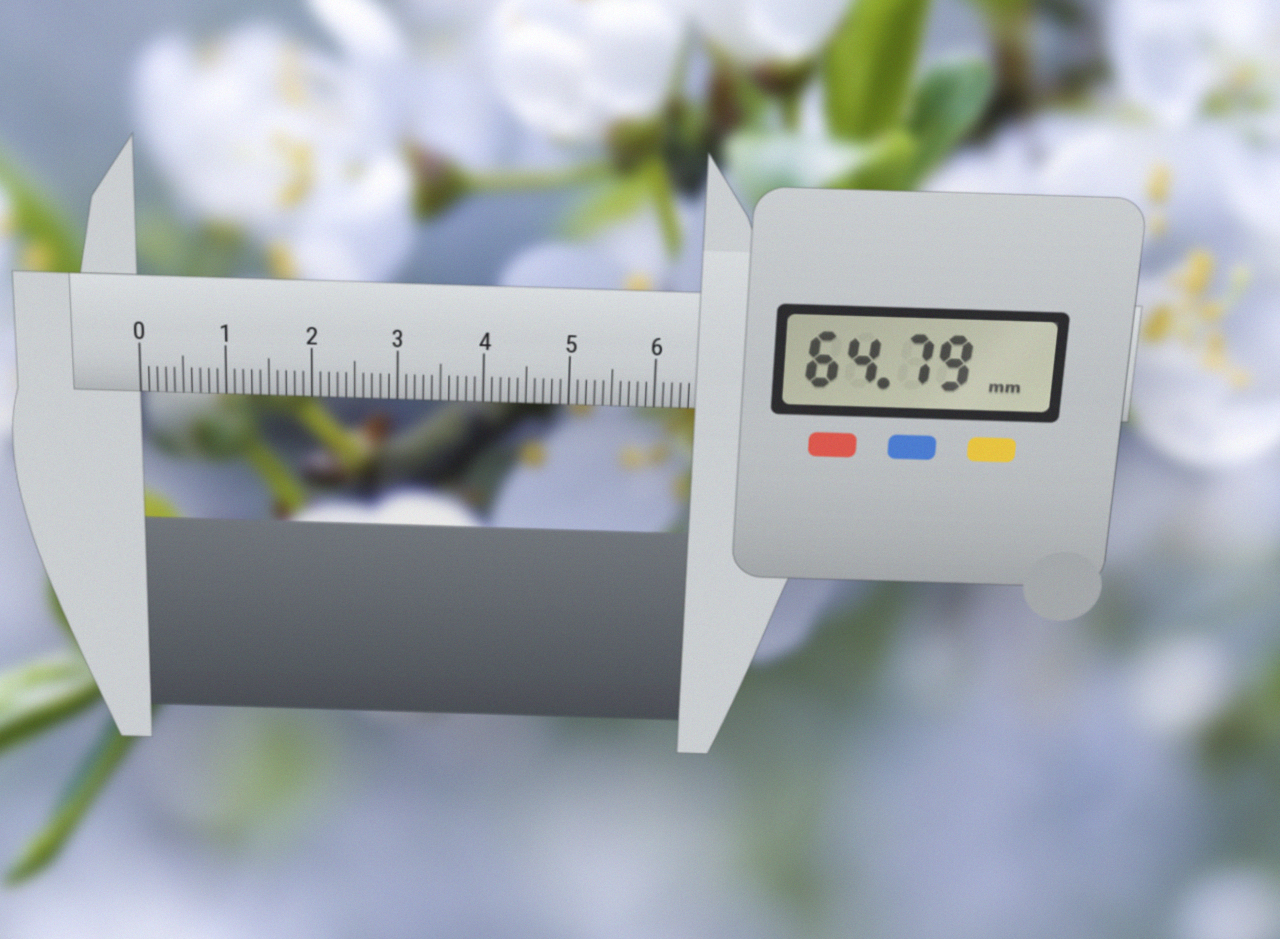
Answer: 64.79 mm
